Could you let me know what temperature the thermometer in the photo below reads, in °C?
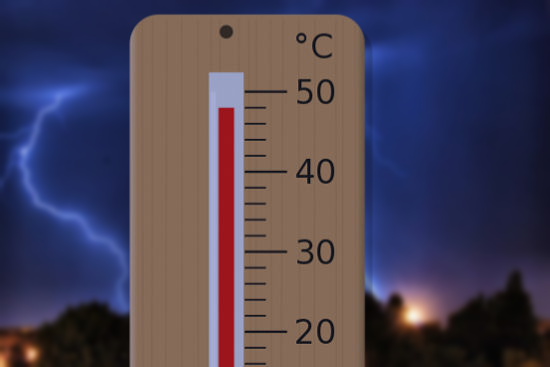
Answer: 48 °C
